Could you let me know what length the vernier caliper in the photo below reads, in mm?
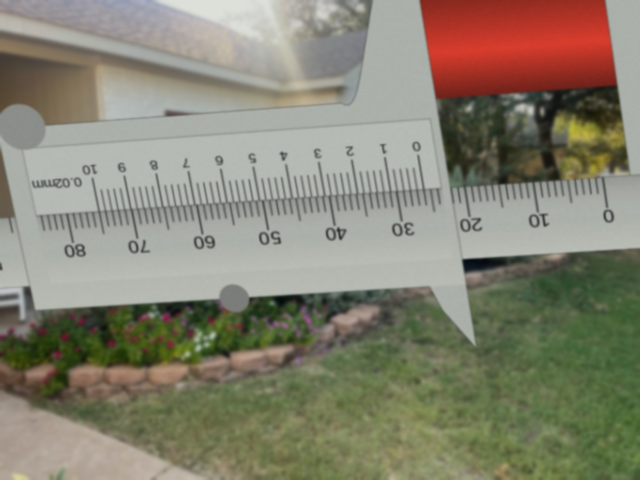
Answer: 26.0 mm
